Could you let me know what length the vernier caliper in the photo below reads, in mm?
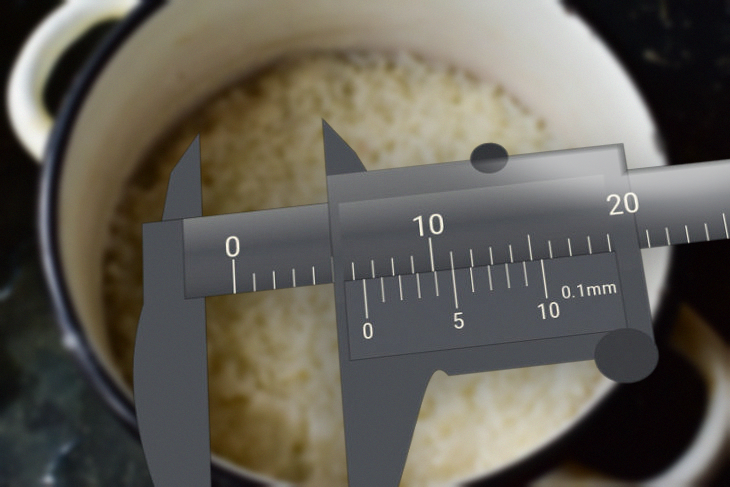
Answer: 6.5 mm
